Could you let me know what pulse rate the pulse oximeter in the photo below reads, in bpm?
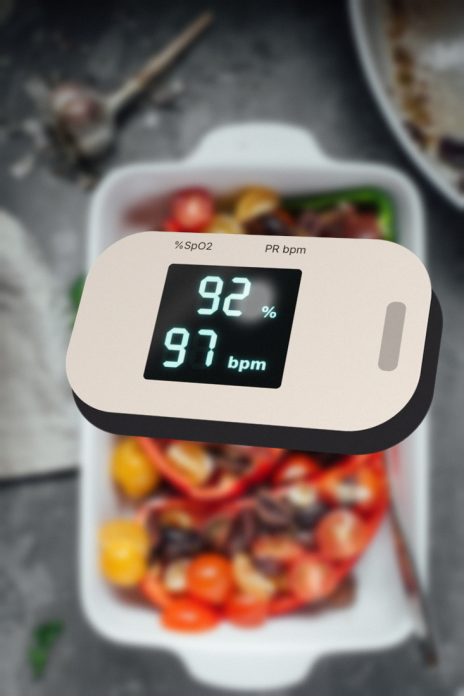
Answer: 97 bpm
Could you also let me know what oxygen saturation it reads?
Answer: 92 %
